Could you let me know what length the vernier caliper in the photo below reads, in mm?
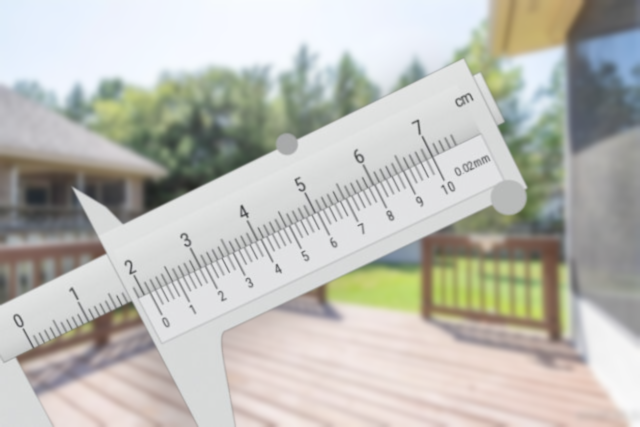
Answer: 21.0 mm
